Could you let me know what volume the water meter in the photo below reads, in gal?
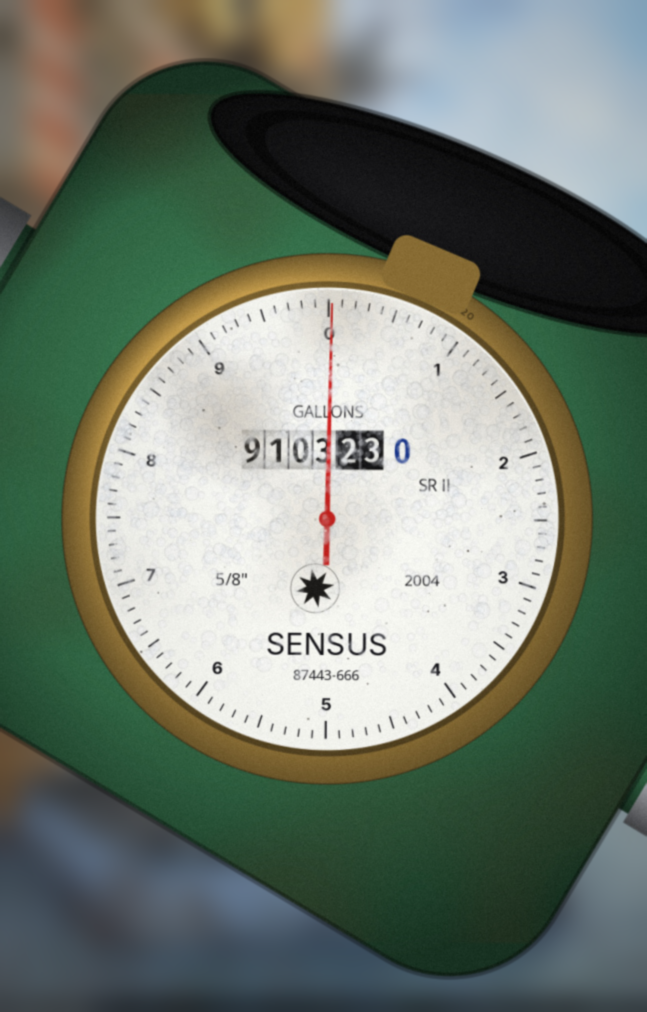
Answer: 9103230.0 gal
